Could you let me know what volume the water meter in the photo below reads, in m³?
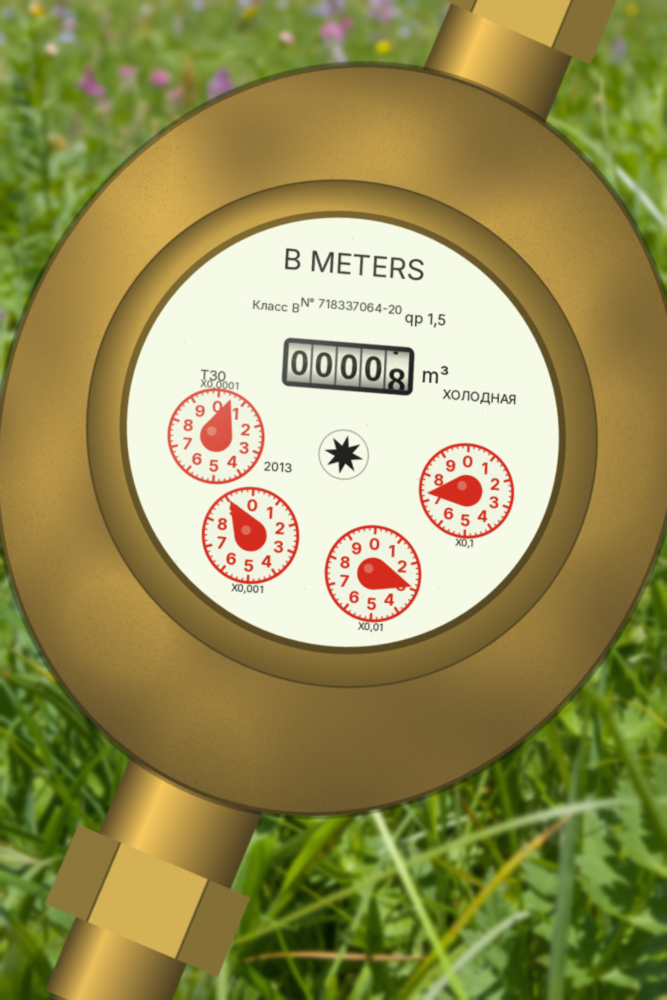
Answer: 7.7290 m³
